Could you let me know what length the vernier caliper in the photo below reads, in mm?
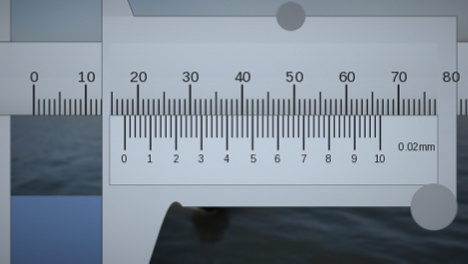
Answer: 17.5 mm
